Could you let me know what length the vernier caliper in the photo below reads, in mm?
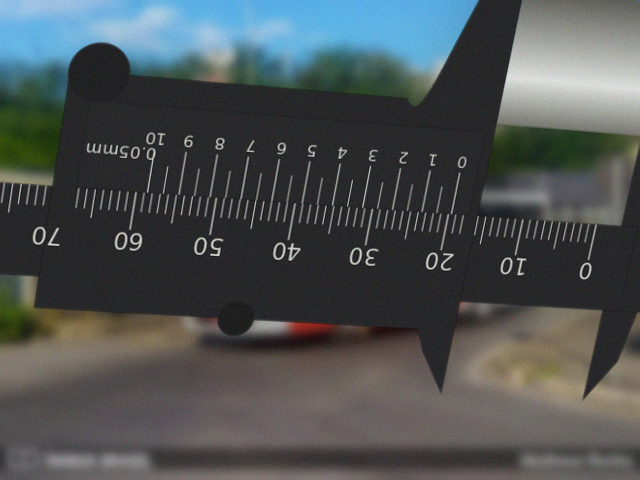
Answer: 19.6 mm
